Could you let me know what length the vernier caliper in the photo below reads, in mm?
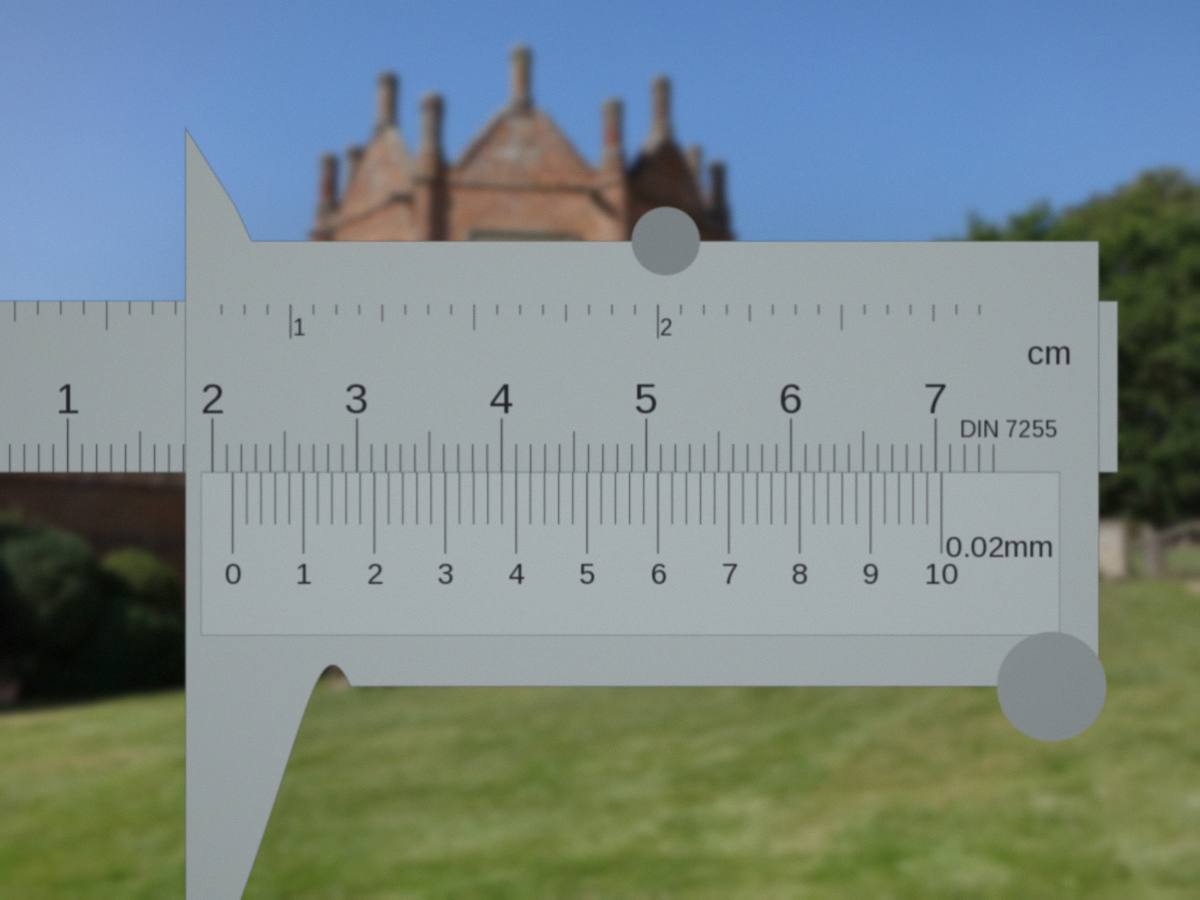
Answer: 21.4 mm
